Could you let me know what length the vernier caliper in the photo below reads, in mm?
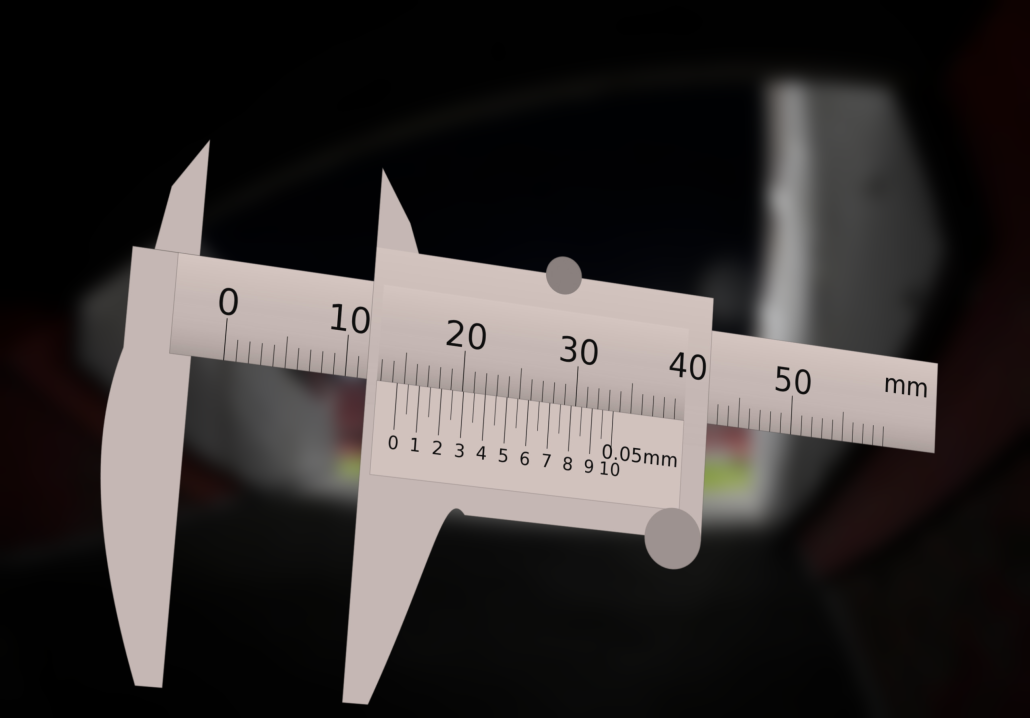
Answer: 14.4 mm
